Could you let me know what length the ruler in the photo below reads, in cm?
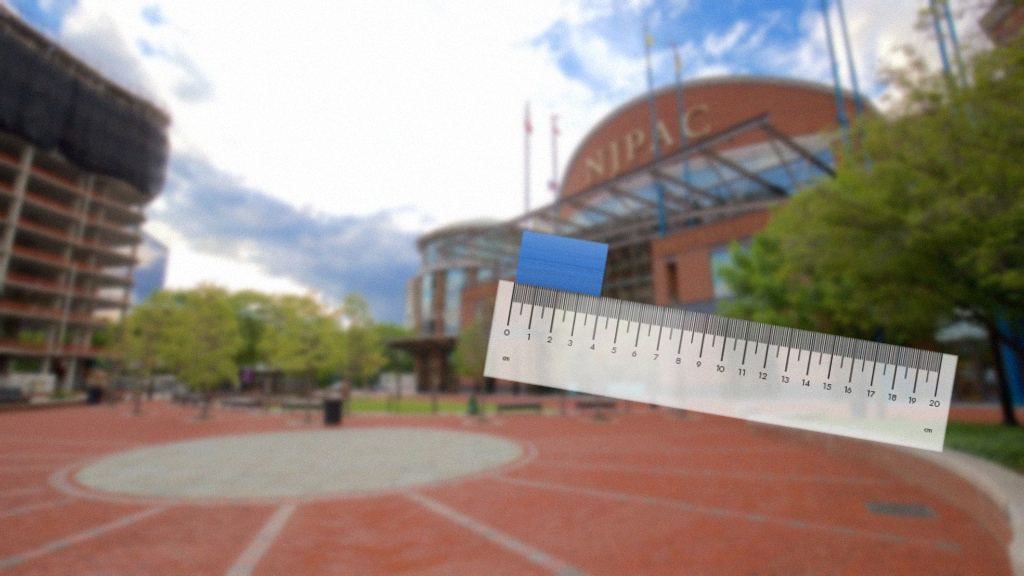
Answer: 4 cm
